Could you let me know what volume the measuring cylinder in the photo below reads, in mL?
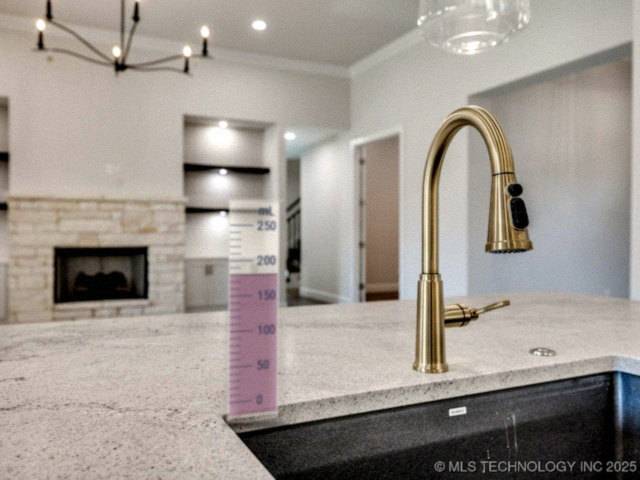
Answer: 180 mL
